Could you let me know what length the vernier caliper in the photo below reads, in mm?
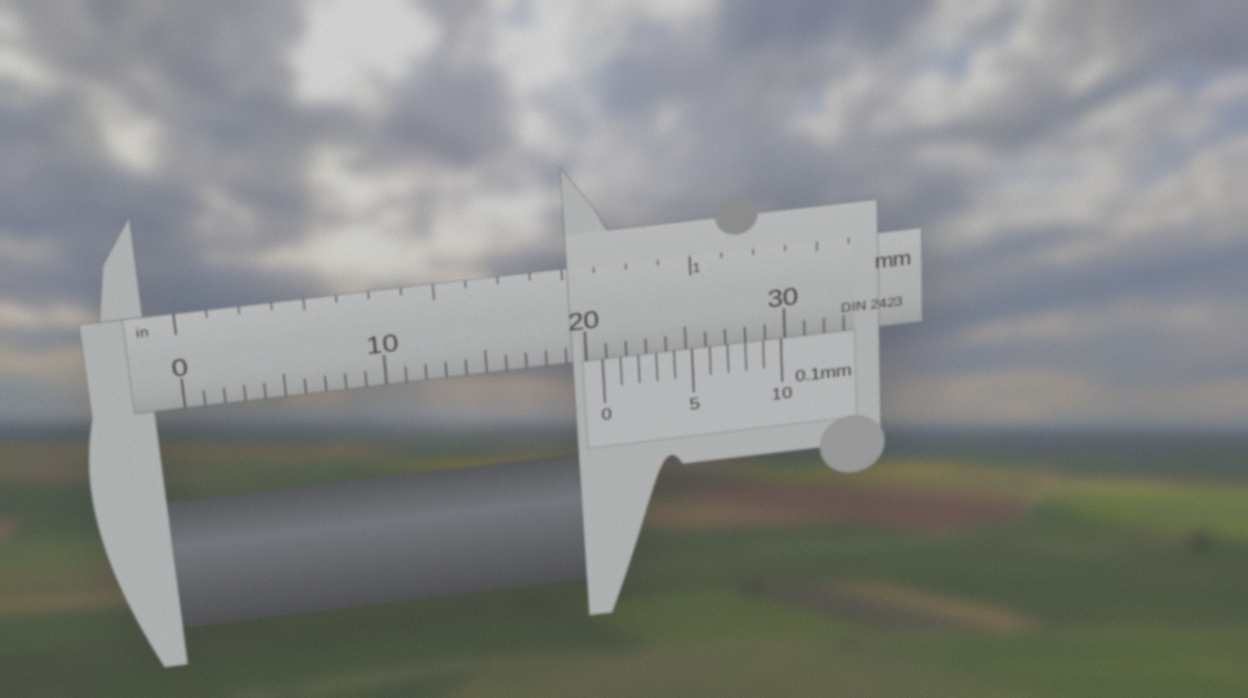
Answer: 20.8 mm
